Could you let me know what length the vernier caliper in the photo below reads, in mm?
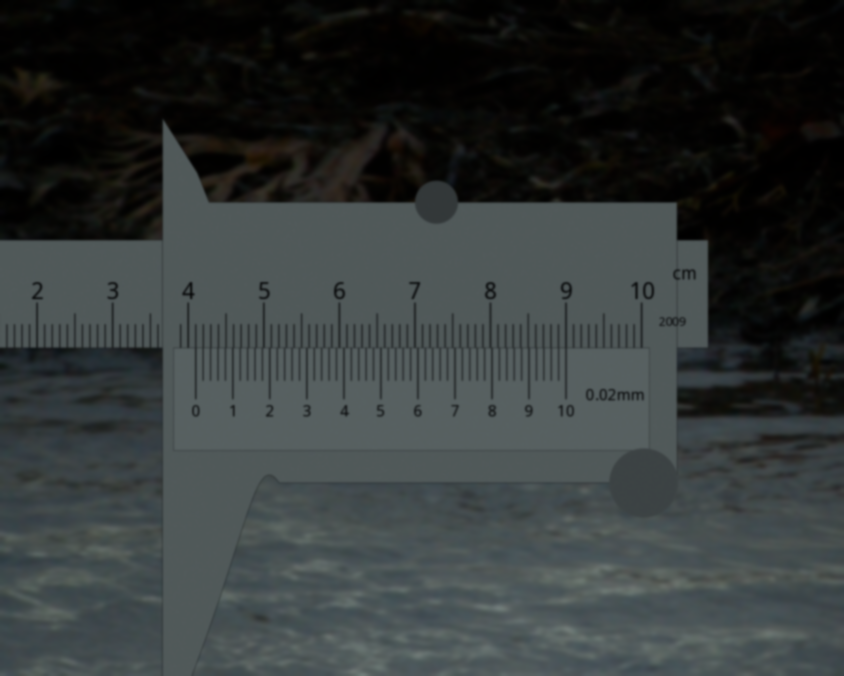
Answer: 41.0 mm
